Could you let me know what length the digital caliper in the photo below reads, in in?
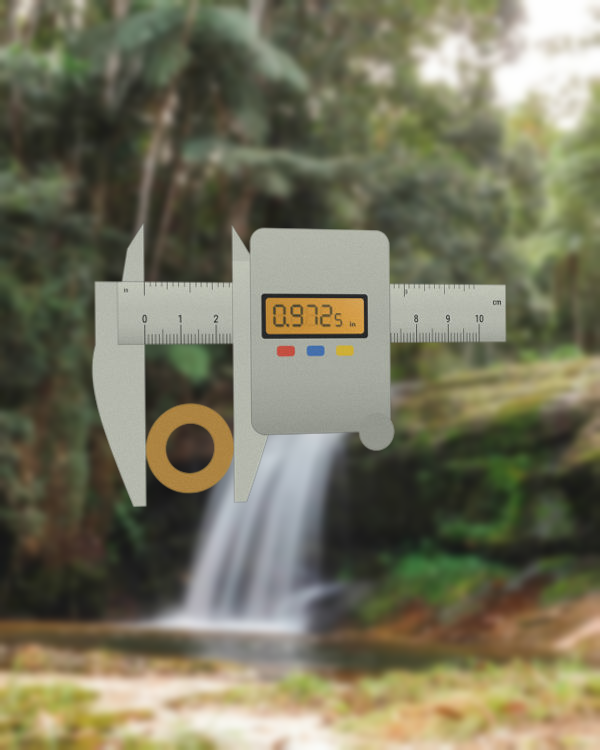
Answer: 0.9725 in
